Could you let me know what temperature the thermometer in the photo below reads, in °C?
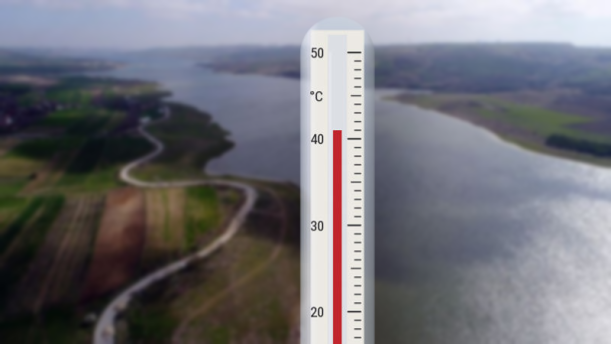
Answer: 41 °C
